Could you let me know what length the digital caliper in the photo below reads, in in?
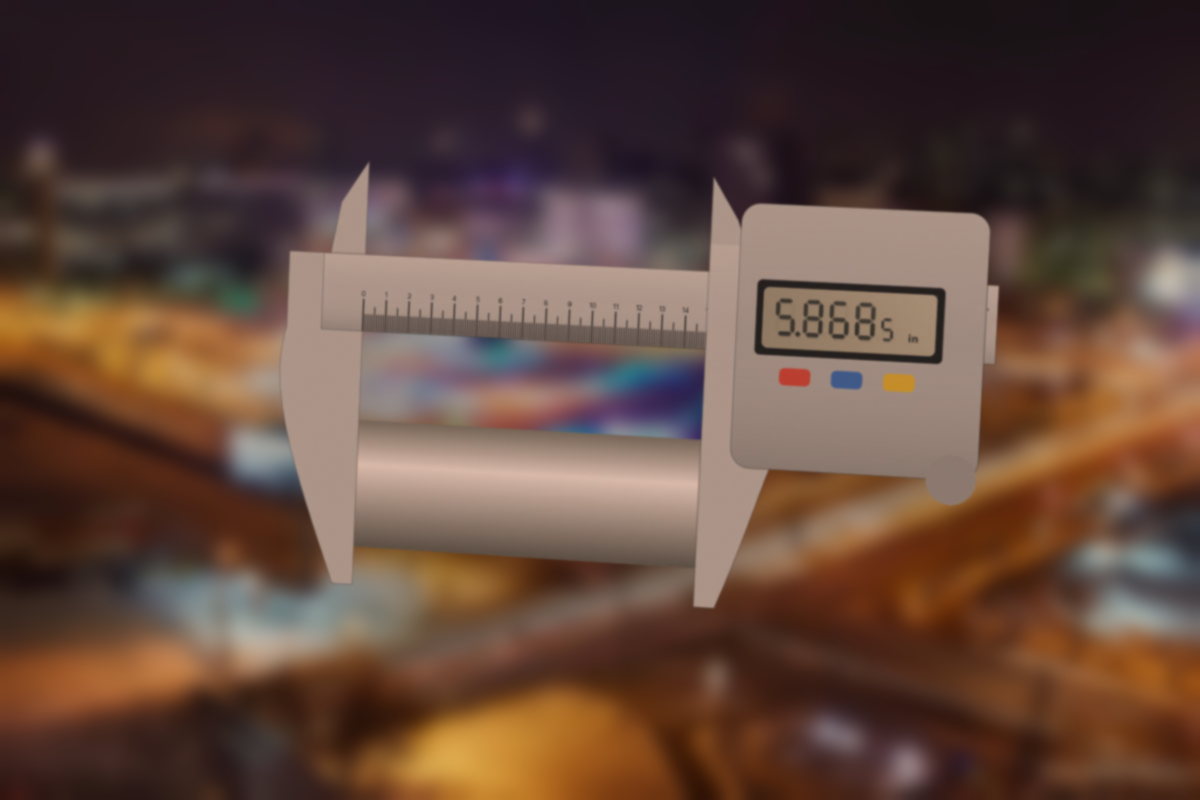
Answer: 5.8685 in
